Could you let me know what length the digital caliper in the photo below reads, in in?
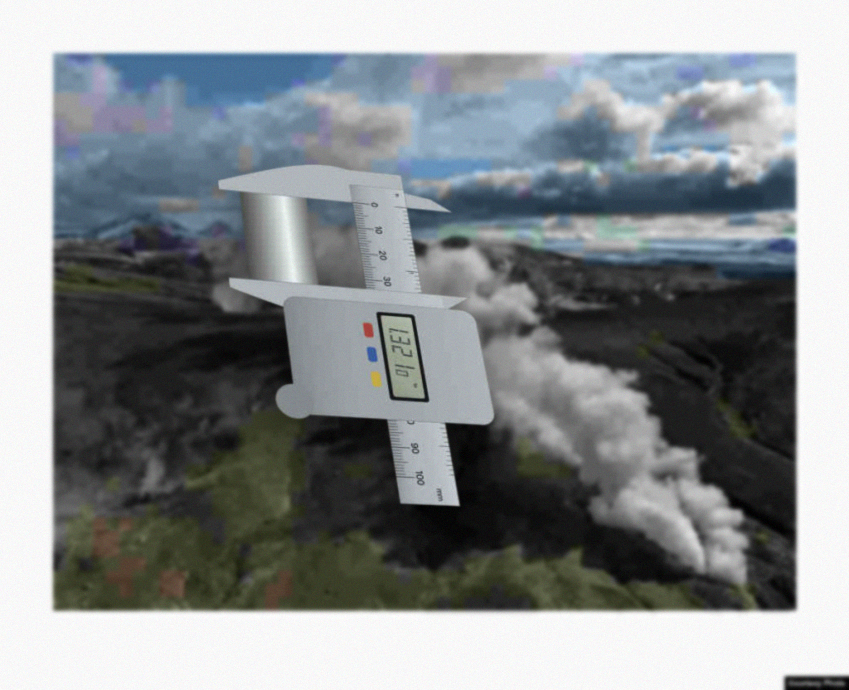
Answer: 1.3210 in
